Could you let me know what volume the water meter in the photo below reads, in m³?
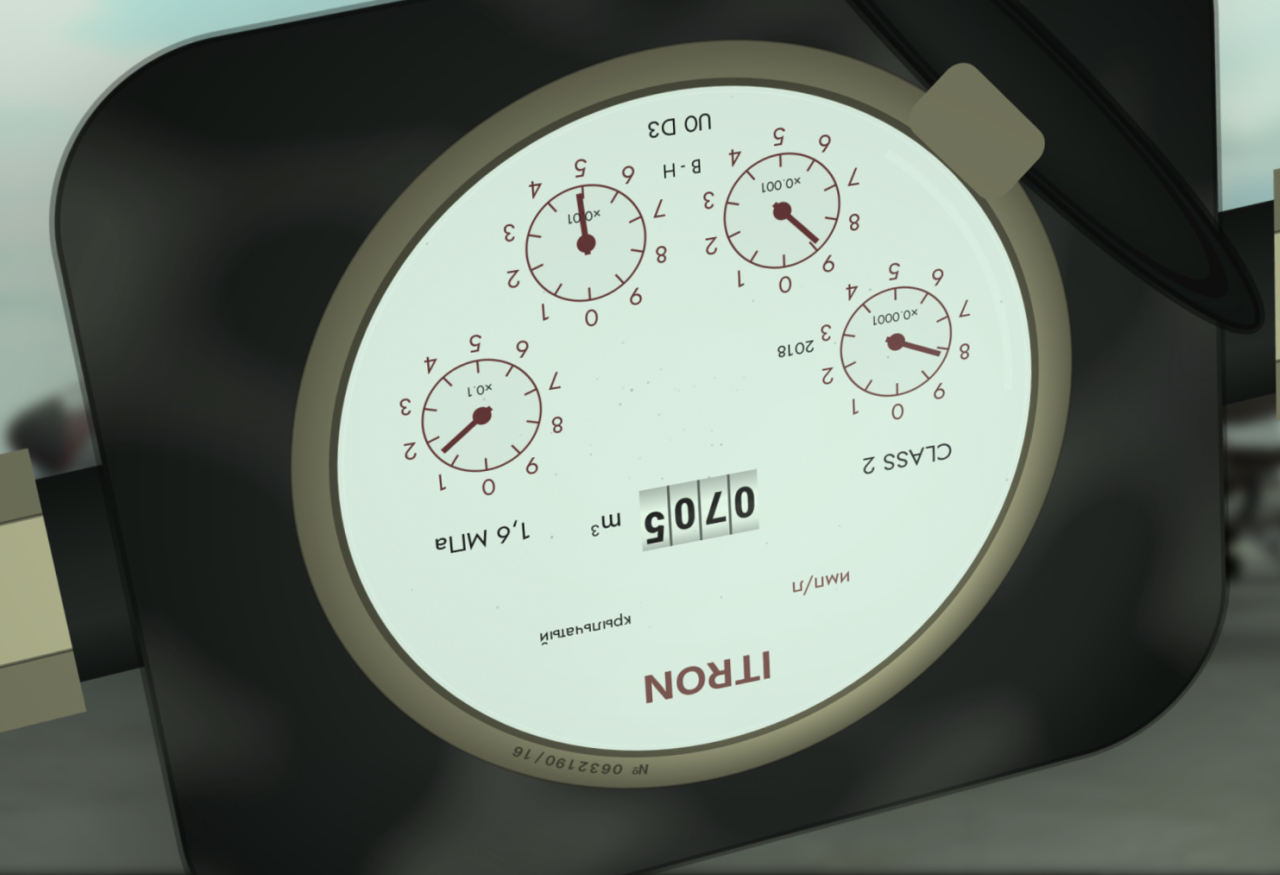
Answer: 705.1488 m³
